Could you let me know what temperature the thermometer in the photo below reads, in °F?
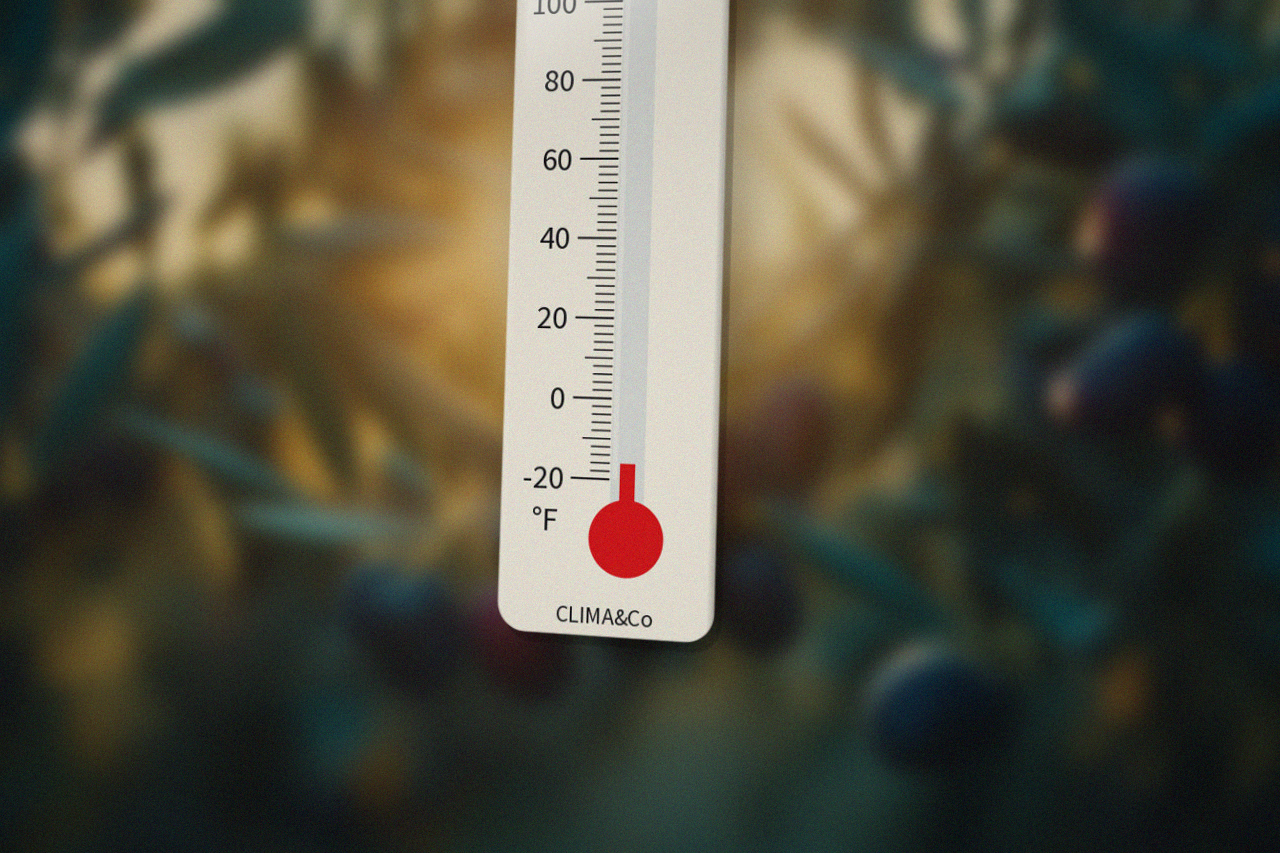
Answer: -16 °F
